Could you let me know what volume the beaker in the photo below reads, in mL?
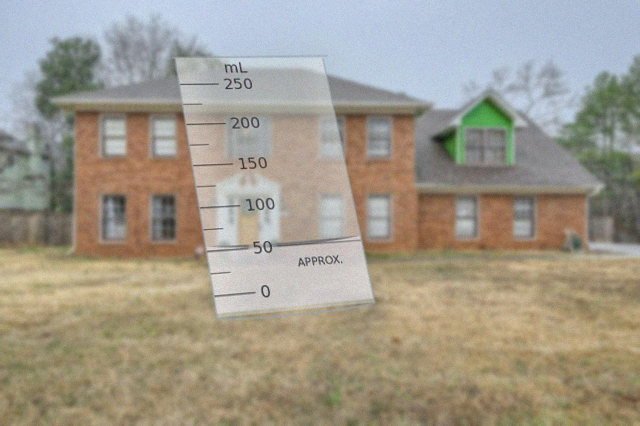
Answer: 50 mL
